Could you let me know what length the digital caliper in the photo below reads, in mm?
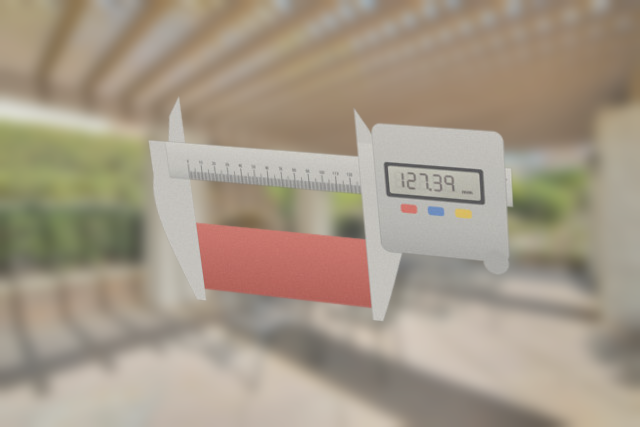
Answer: 127.39 mm
